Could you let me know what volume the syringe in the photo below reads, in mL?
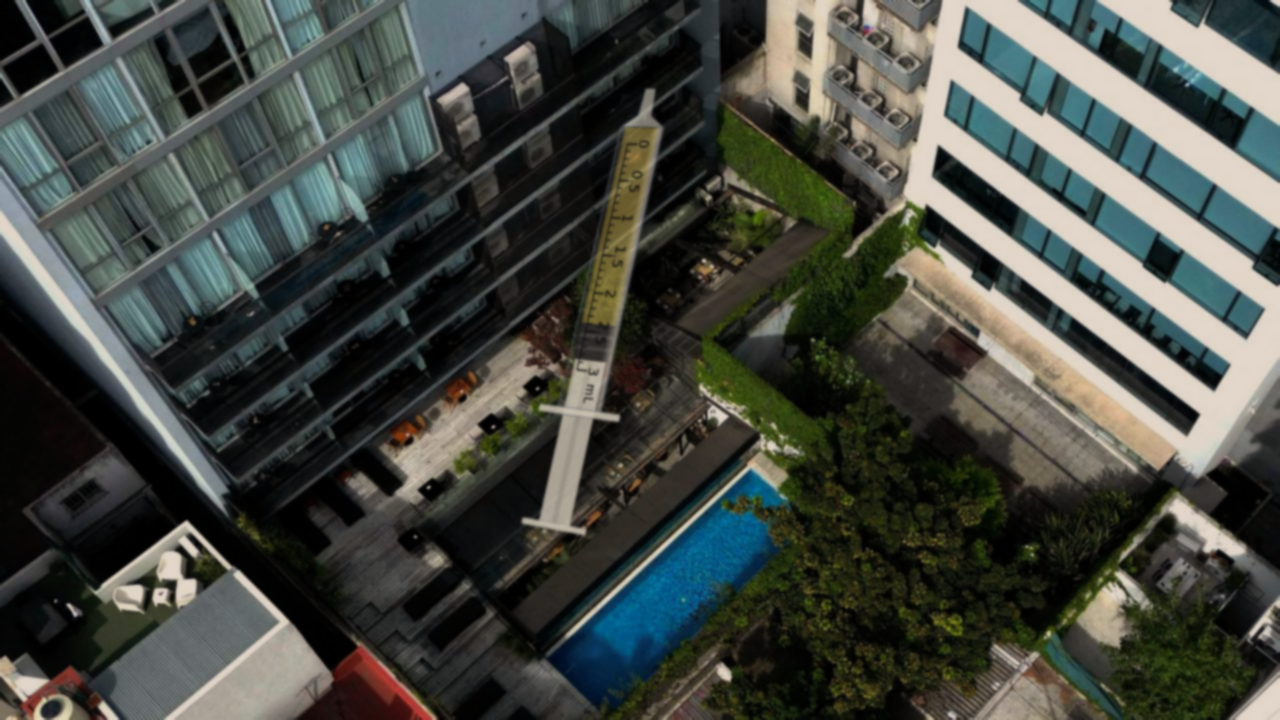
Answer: 2.4 mL
